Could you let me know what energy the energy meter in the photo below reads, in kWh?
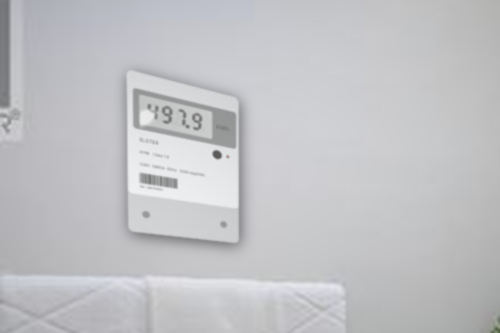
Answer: 497.9 kWh
